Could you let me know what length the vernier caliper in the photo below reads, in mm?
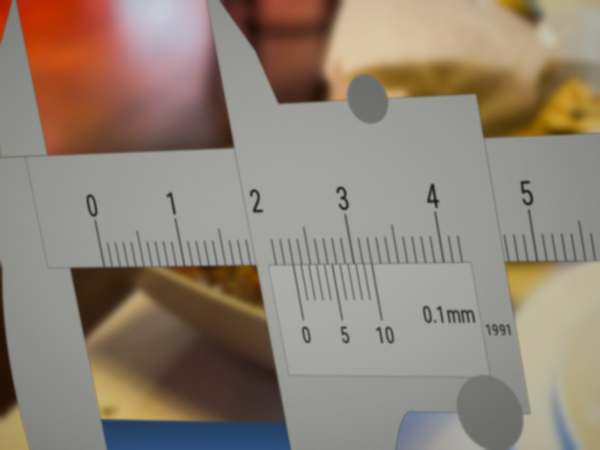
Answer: 23.0 mm
